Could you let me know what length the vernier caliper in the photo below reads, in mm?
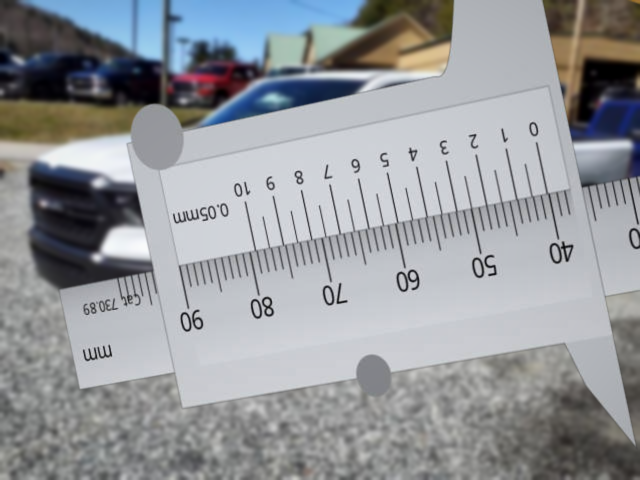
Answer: 40.2 mm
